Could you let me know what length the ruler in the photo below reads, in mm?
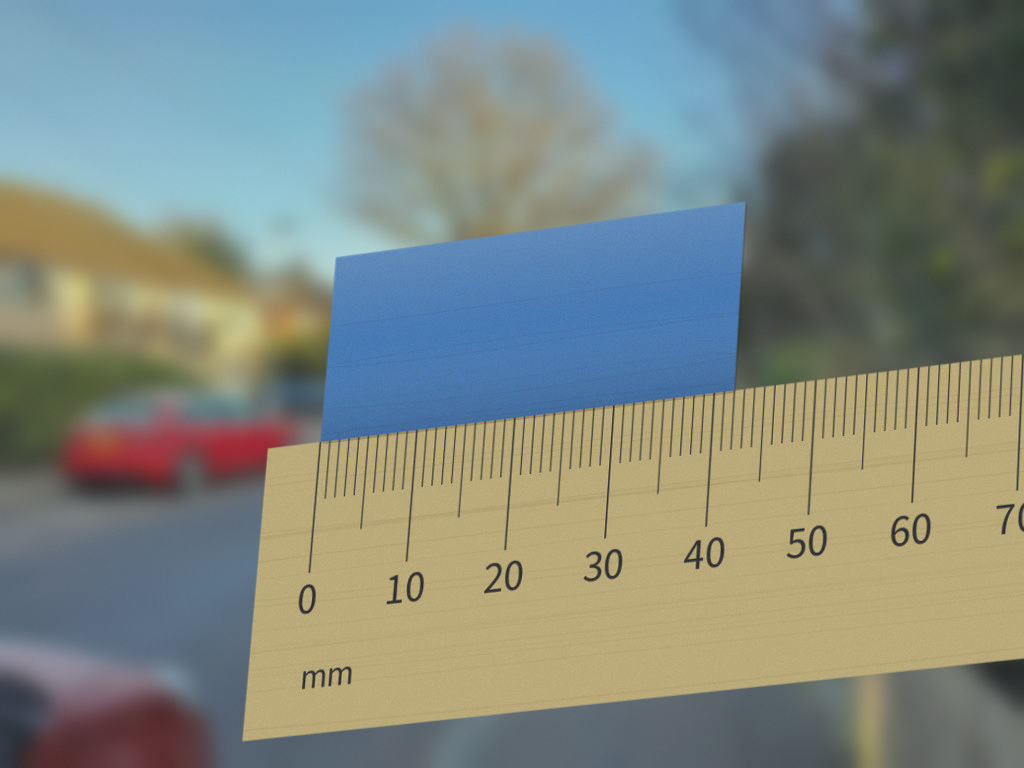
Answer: 42 mm
